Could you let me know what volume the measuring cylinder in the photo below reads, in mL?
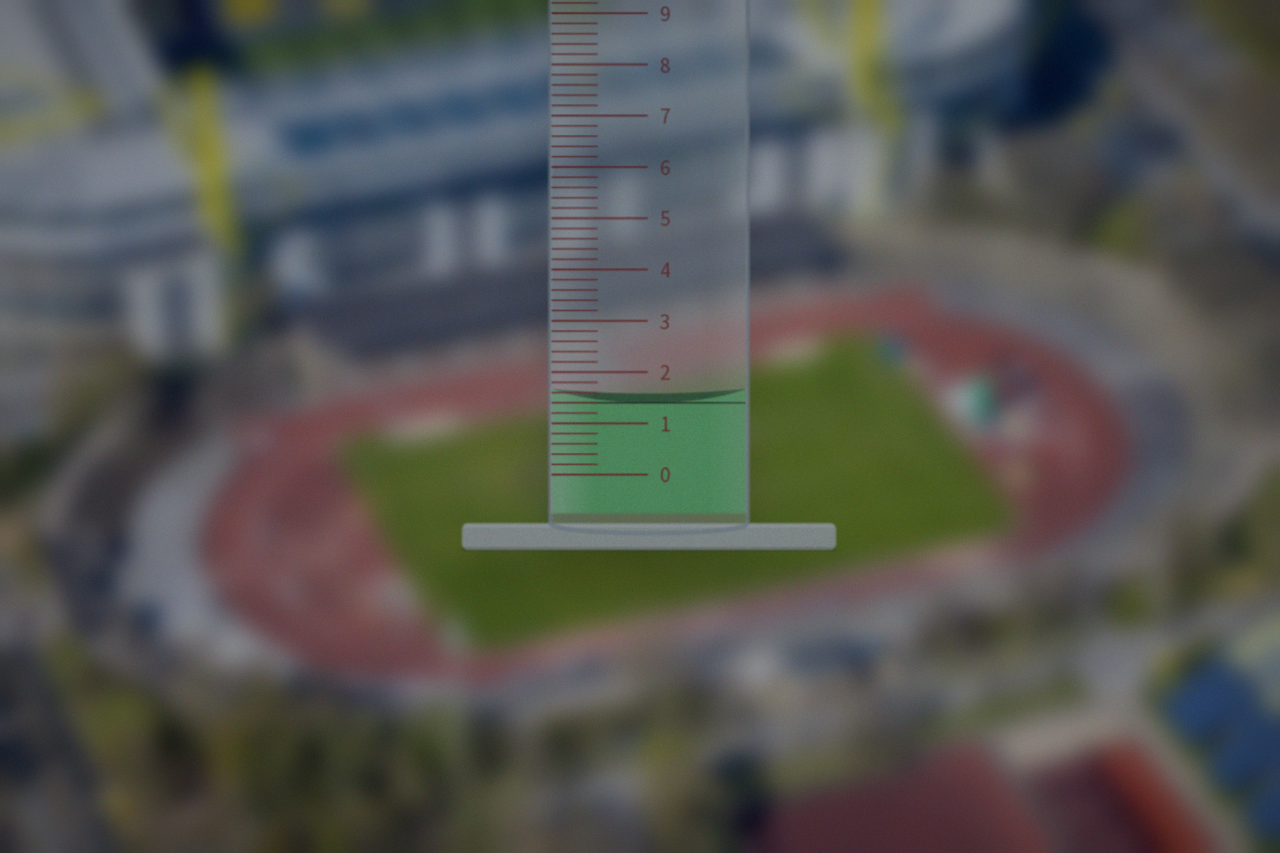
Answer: 1.4 mL
